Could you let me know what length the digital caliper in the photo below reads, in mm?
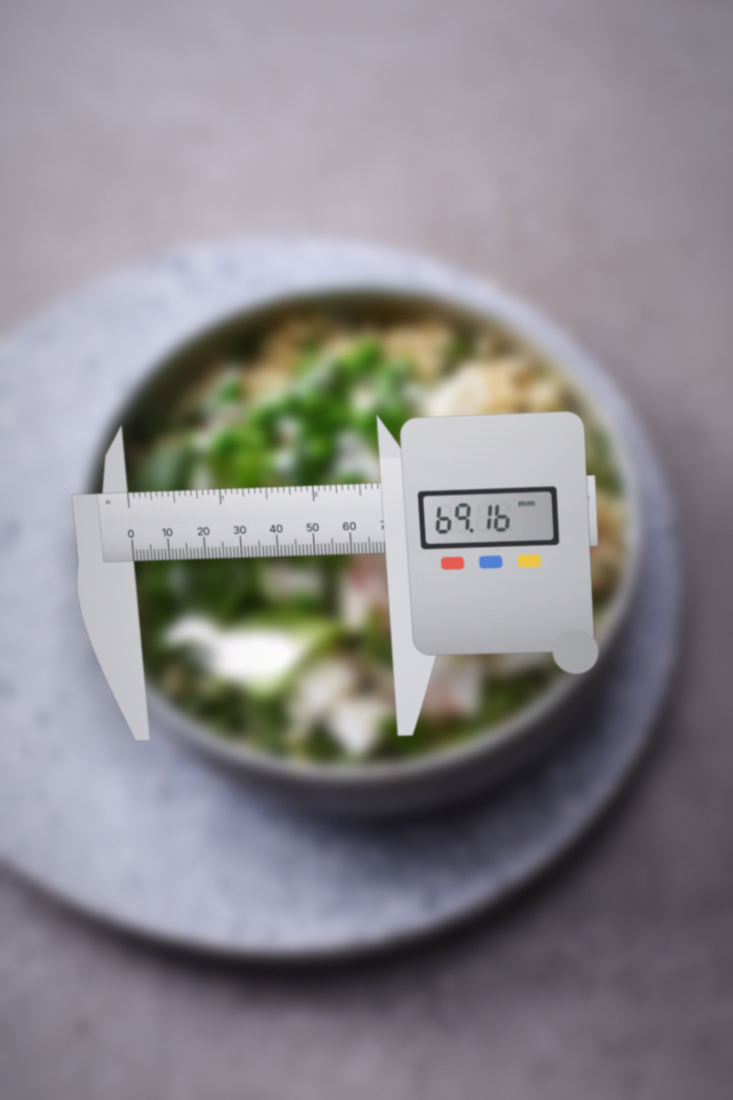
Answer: 69.16 mm
